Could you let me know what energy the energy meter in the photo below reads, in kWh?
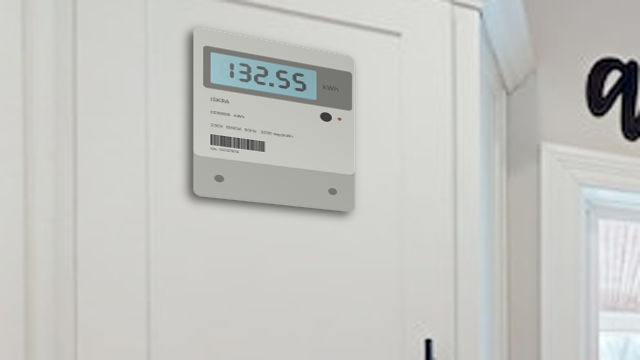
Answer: 132.55 kWh
